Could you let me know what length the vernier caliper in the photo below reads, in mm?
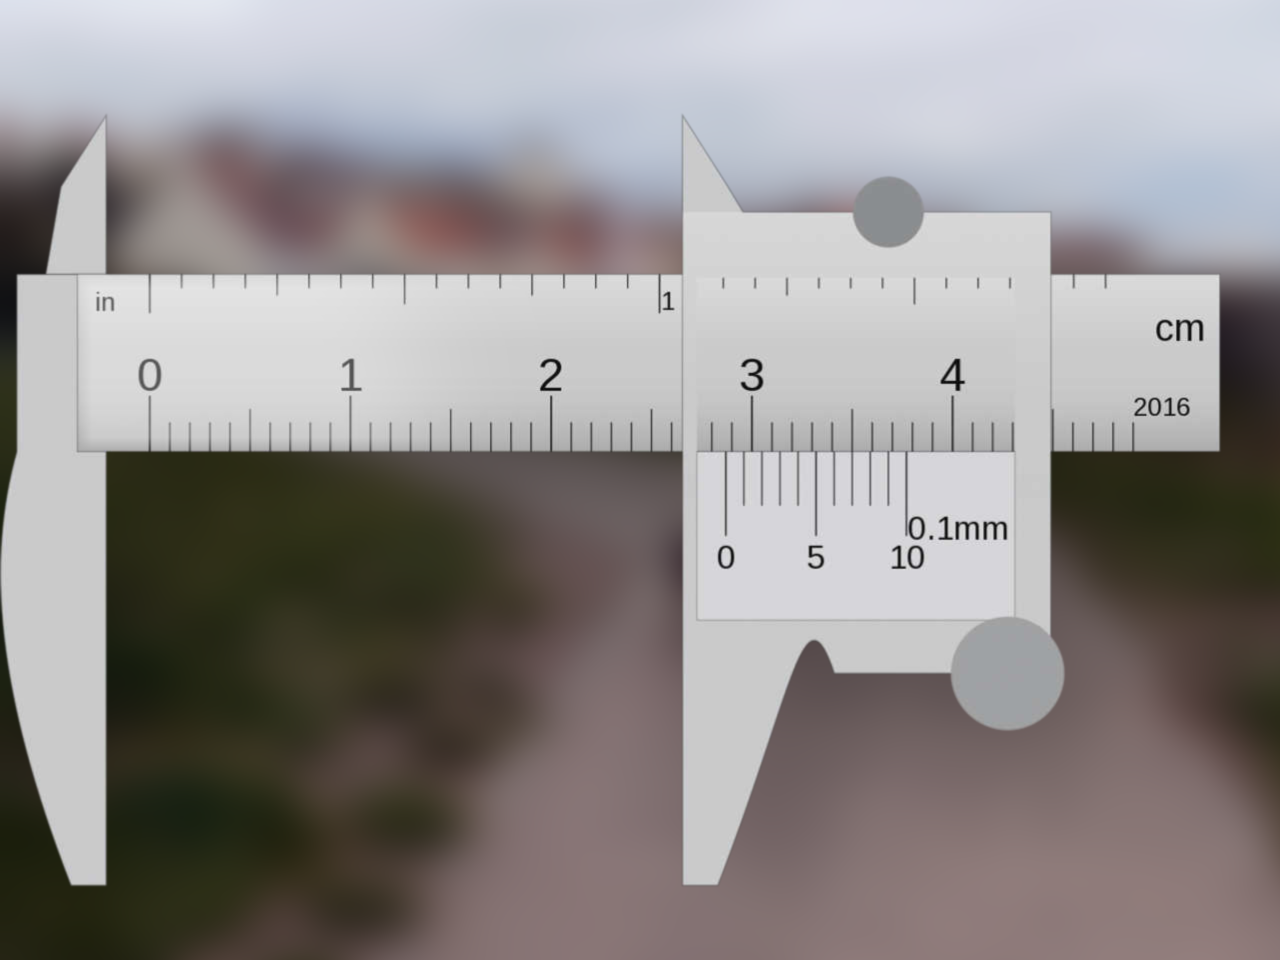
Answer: 28.7 mm
